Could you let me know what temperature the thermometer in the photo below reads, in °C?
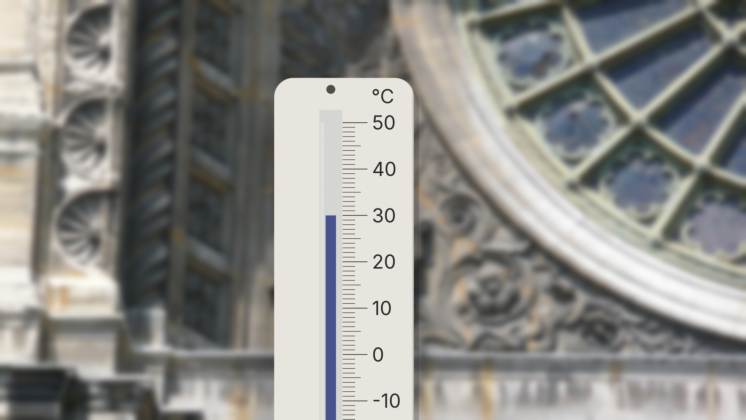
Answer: 30 °C
